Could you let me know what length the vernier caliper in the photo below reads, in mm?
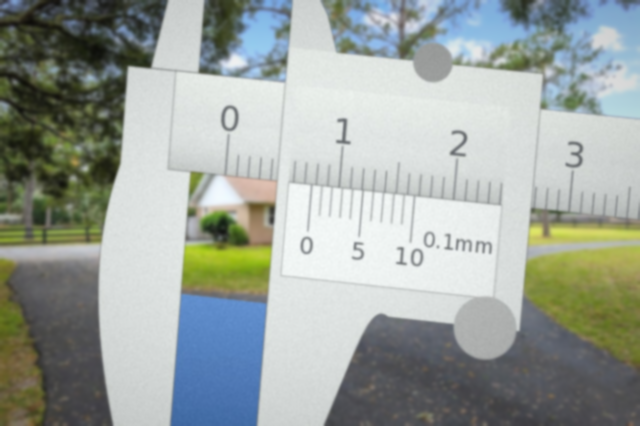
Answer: 7.6 mm
